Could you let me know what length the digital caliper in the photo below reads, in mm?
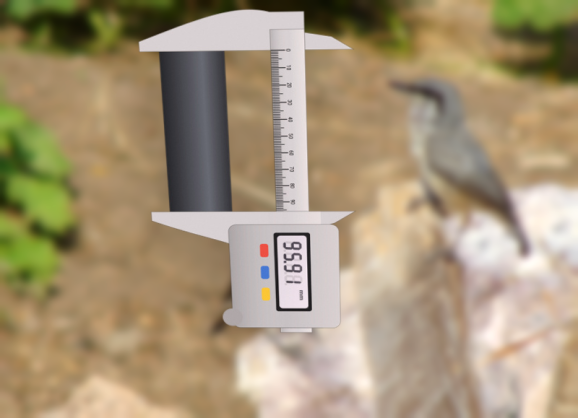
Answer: 95.91 mm
